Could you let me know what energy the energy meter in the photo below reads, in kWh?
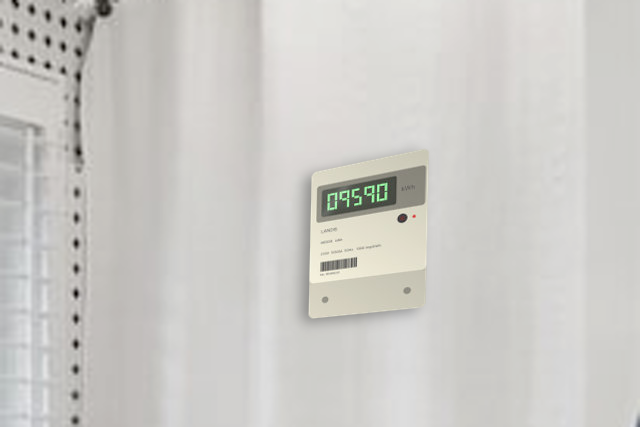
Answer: 9590 kWh
